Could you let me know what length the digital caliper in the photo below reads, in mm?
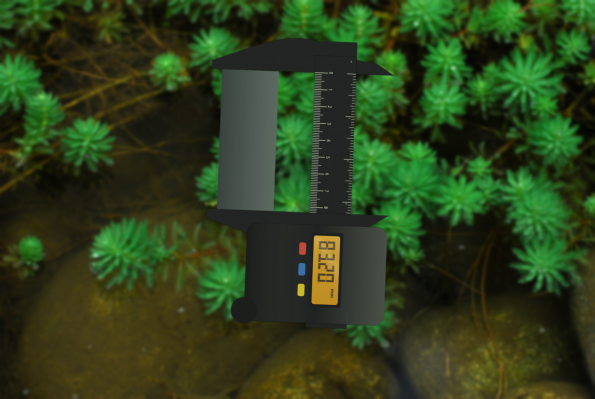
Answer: 83.20 mm
